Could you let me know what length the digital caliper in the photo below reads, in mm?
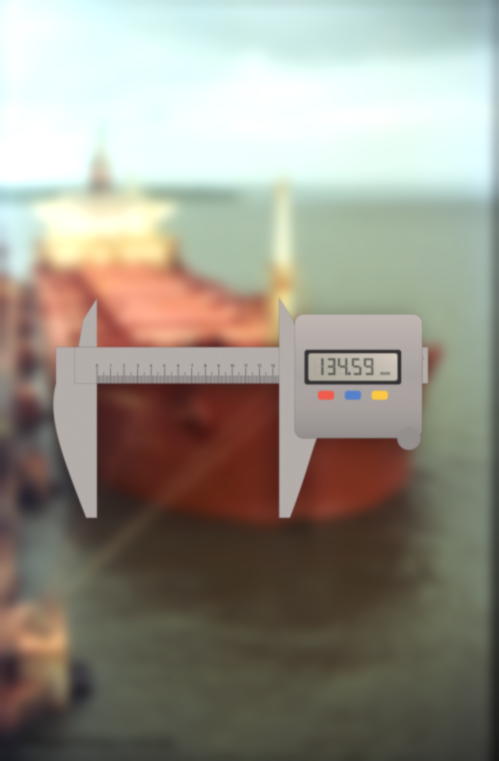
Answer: 134.59 mm
